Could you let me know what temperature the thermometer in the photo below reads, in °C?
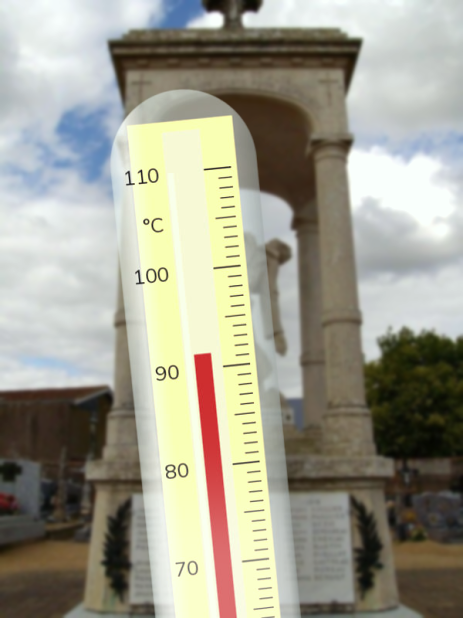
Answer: 91.5 °C
